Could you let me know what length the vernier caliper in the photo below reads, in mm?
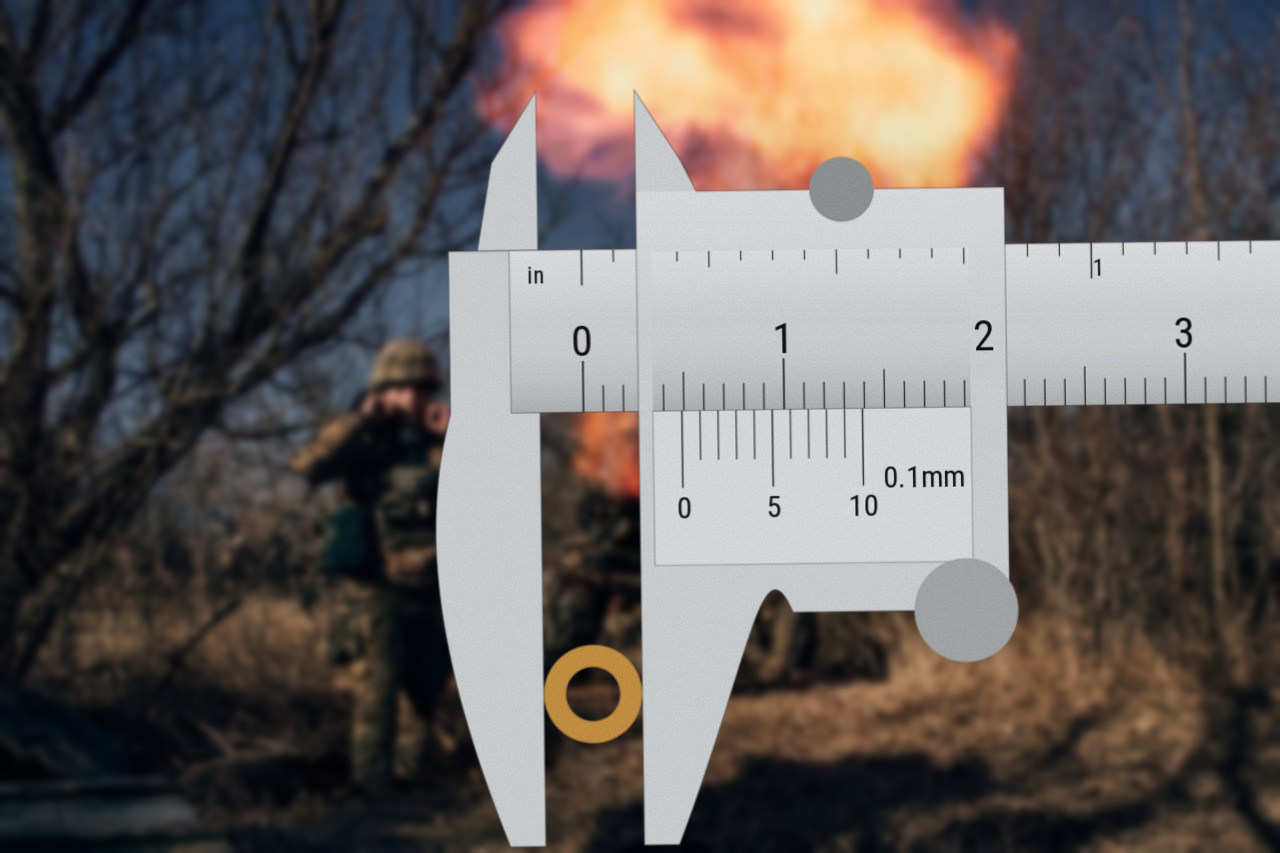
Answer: 4.9 mm
